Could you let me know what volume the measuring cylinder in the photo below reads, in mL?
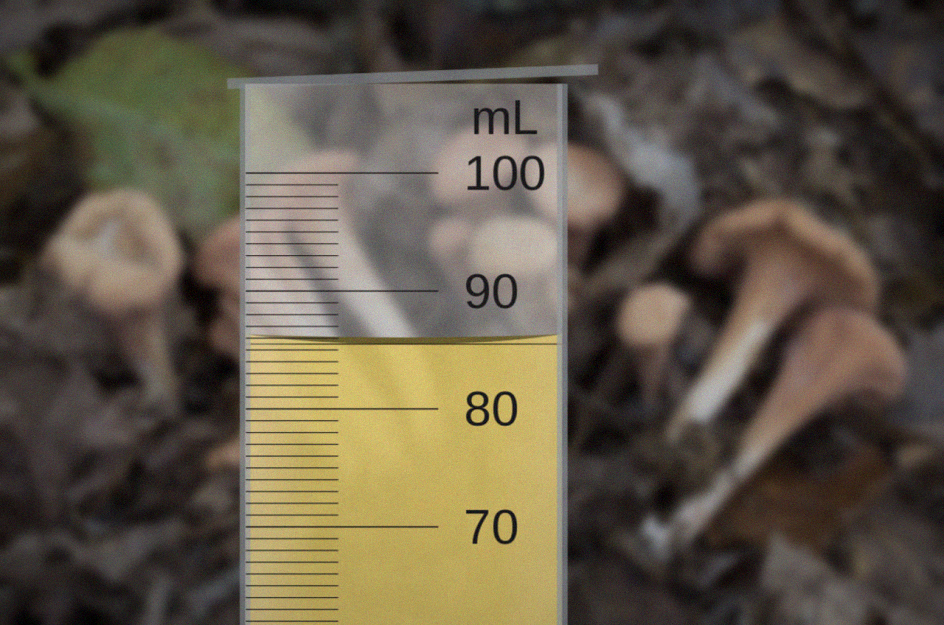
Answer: 85.5 mL
